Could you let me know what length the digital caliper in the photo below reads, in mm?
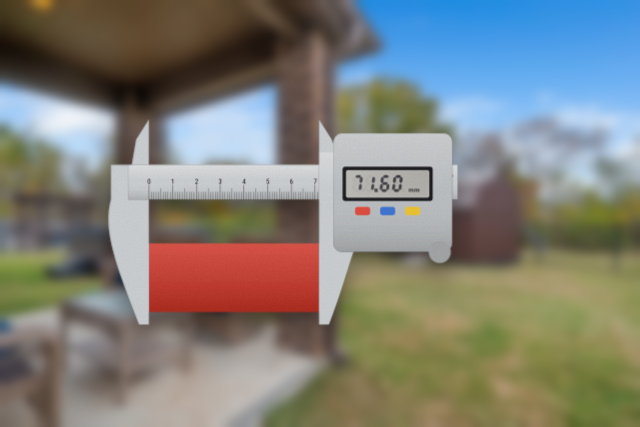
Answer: 71.60 mm
